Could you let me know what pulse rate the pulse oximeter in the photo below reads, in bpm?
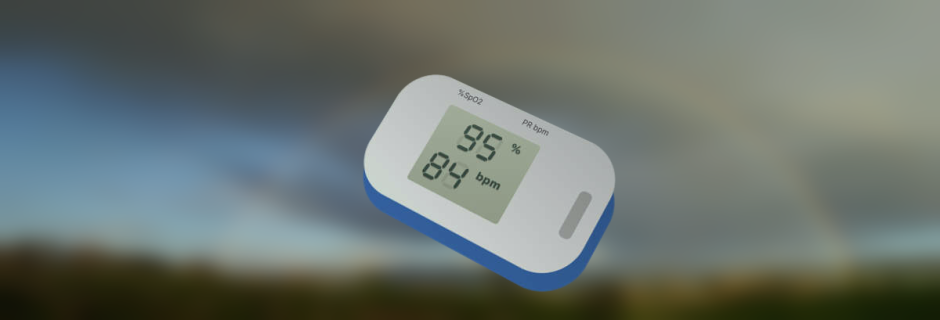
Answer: 84 bpm
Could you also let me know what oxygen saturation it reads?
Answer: 95 %
